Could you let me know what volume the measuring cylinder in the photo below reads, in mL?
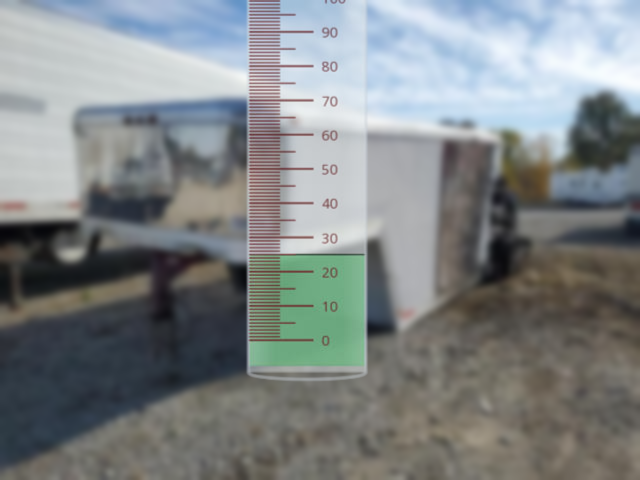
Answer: 25 mL
